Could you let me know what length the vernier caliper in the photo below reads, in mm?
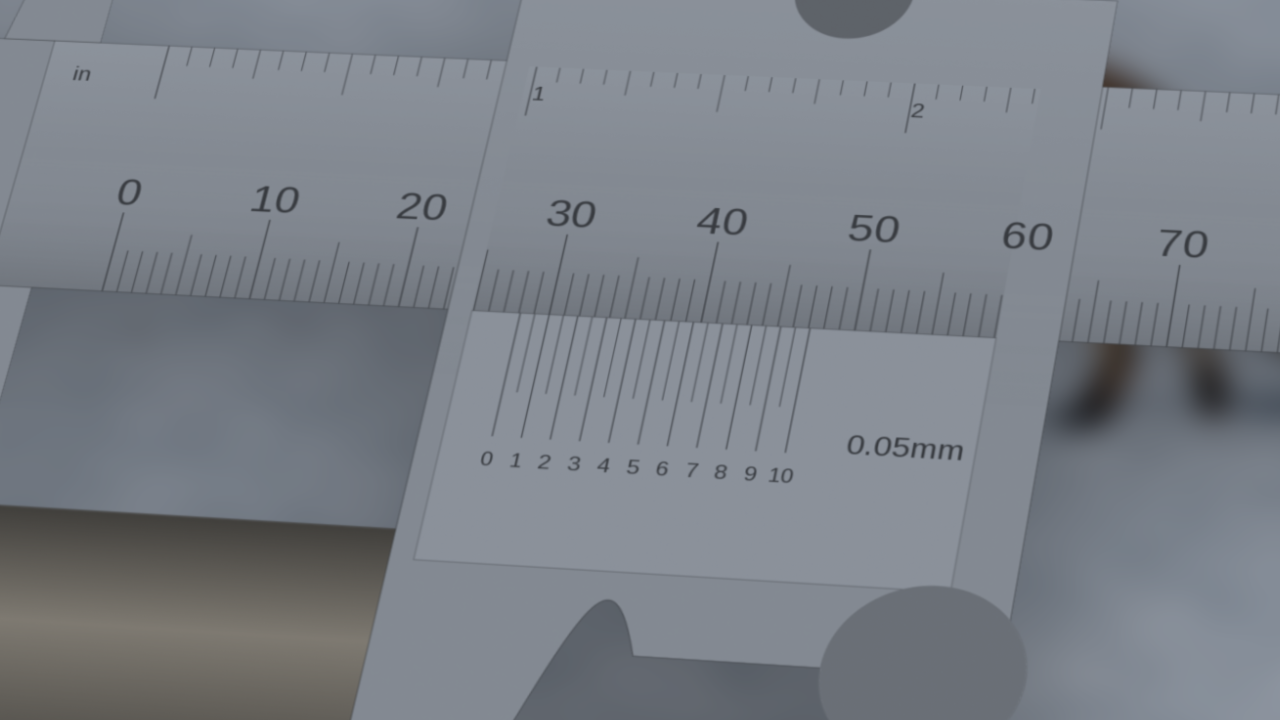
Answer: 28.1 mm
